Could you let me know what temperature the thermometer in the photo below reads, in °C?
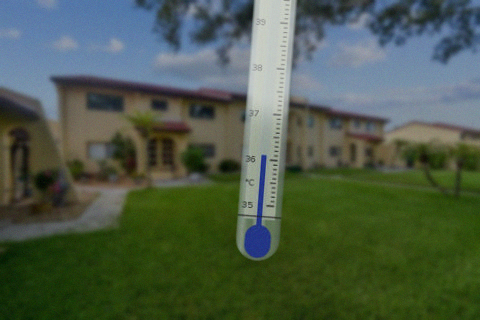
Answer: 36.1 °C
